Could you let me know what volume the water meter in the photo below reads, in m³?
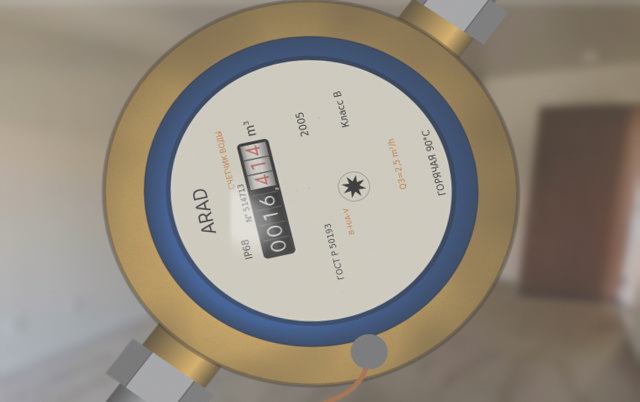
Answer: 16.414 m³
